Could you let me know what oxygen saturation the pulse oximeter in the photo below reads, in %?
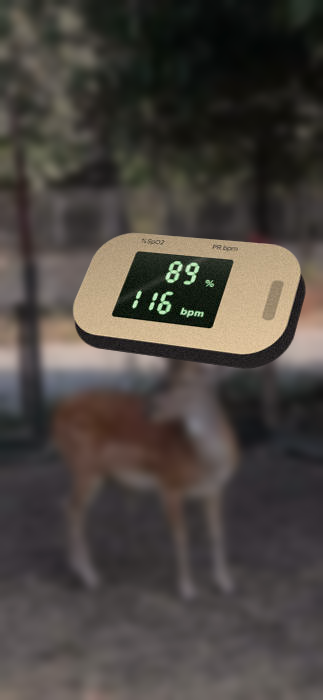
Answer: 89 %
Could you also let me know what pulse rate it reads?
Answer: 116 bpm
